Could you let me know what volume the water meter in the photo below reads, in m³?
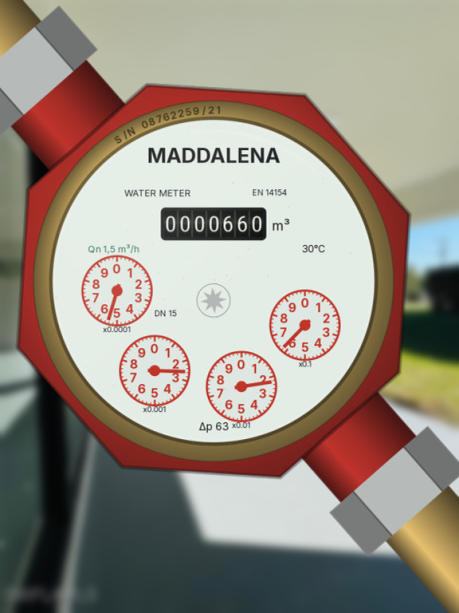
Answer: 660.6225 m³
